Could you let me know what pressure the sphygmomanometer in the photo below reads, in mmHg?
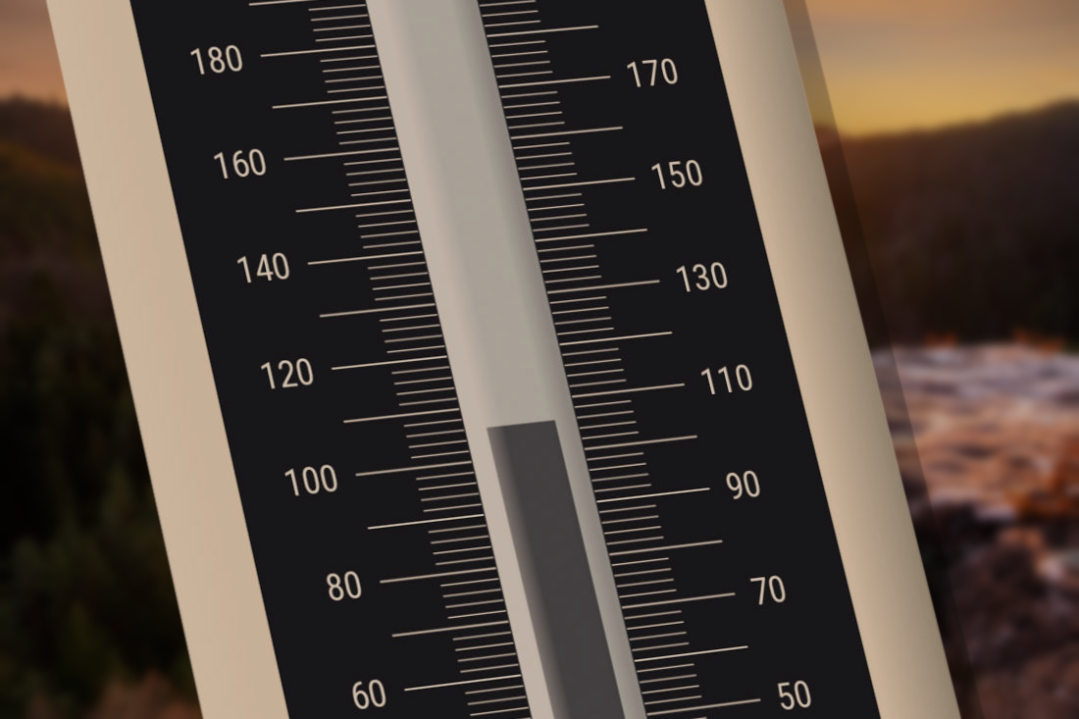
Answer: 106 mmHg
